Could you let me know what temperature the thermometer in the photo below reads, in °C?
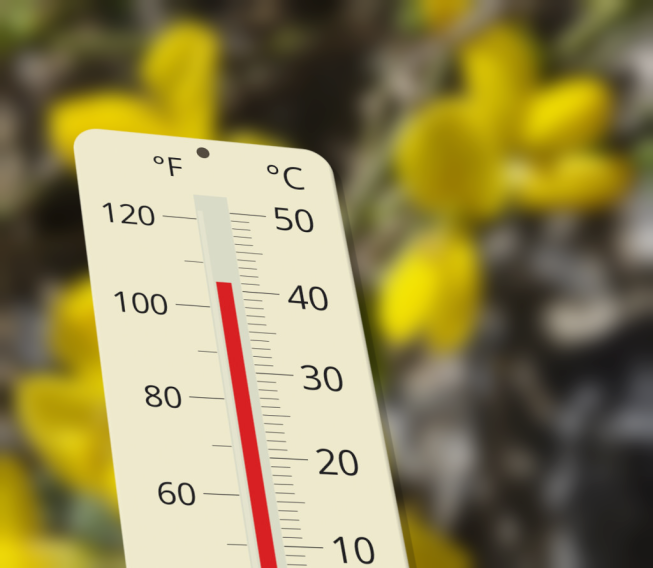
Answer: 41 °C
